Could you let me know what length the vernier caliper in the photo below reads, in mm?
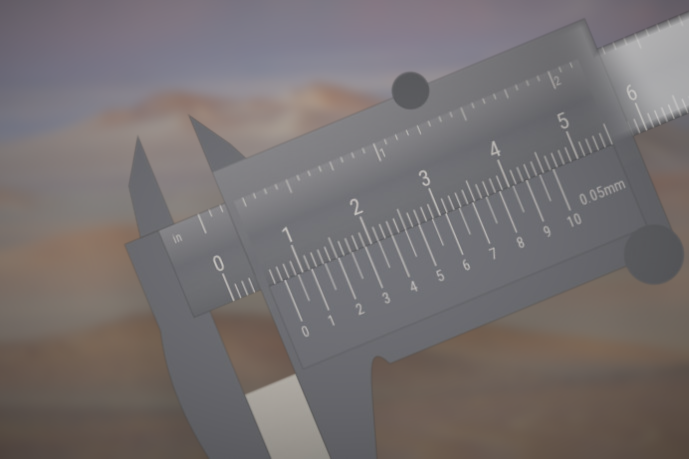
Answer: 7.4 mm
